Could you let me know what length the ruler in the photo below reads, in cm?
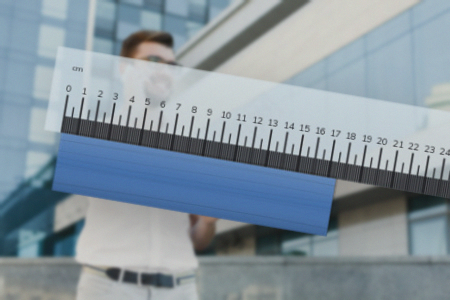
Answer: 17.5 cm
